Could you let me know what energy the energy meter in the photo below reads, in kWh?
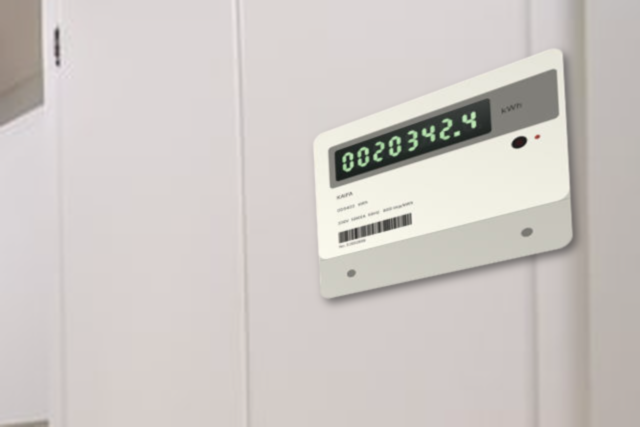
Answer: 20342.4 kWh
